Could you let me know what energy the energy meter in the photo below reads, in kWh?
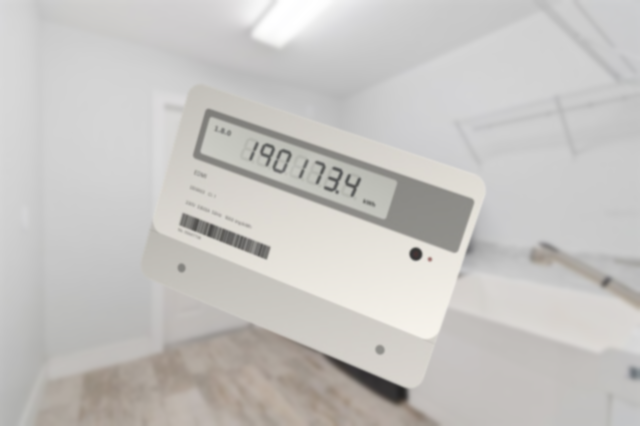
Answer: 190173.4 kWh
